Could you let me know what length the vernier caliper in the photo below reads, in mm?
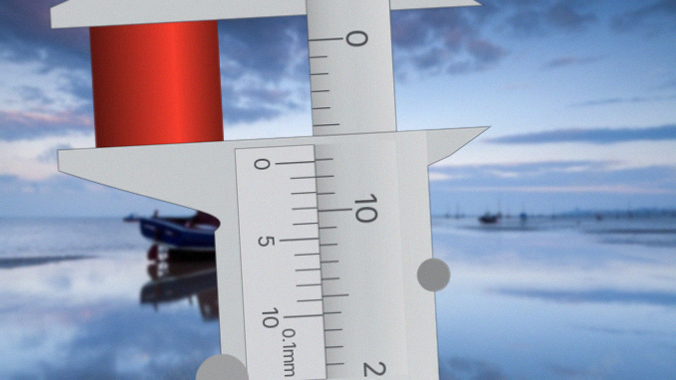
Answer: 7.1 mm
